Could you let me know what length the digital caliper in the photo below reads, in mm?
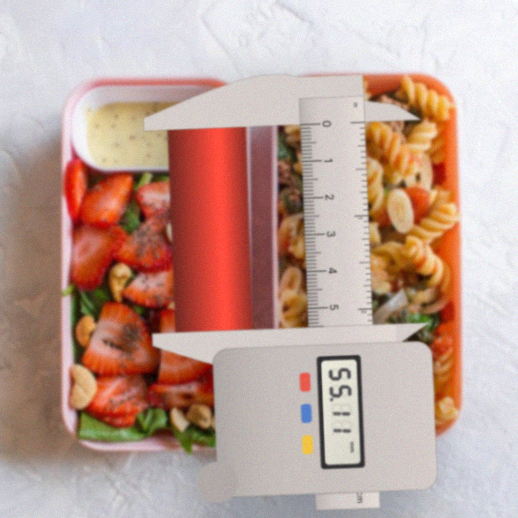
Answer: 55.11 mm
